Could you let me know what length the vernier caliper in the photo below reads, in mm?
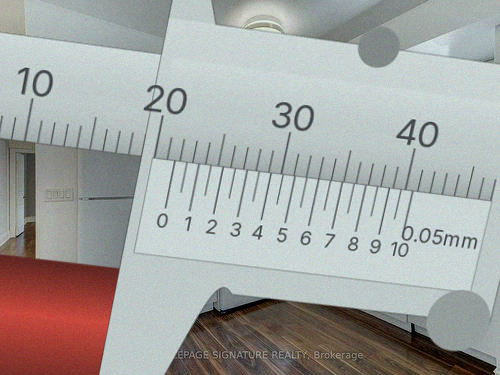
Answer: 21.6 mm
